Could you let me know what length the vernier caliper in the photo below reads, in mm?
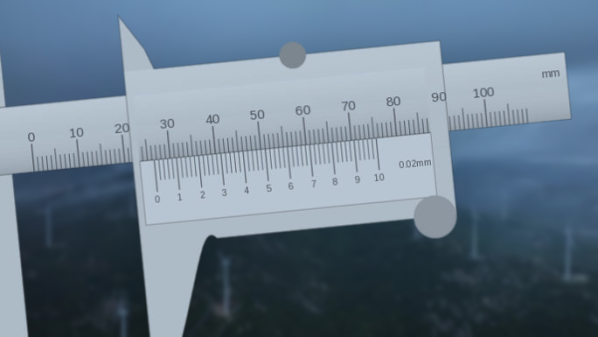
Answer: 26.5 mm
